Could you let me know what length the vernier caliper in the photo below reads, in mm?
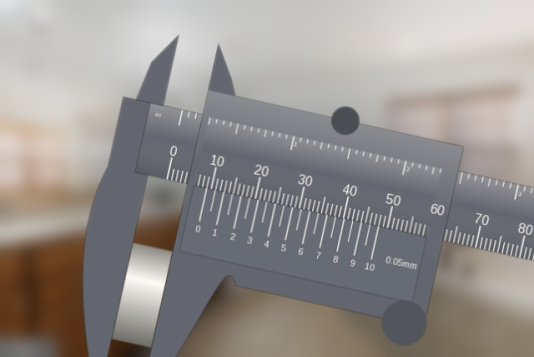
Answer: 9.0 mm
